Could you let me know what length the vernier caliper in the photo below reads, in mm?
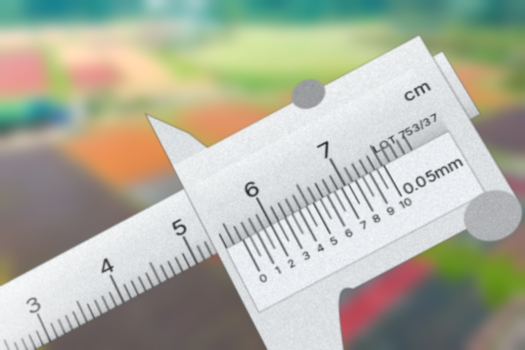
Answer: 56.2 mm
